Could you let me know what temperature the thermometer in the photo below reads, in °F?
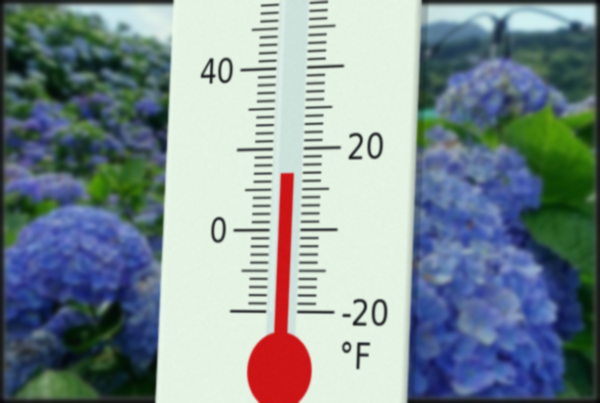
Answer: 14 °F
